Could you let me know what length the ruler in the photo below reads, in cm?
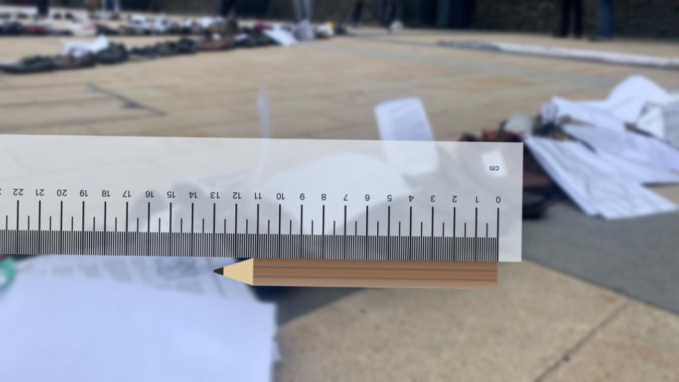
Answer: 13 cm
